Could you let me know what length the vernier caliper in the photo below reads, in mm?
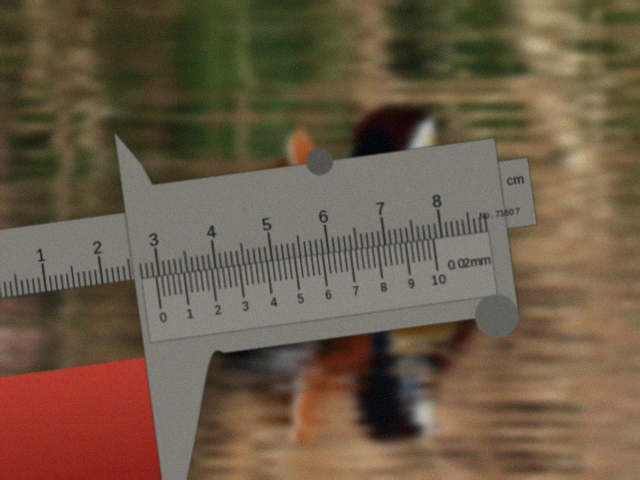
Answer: 29.5 mm
